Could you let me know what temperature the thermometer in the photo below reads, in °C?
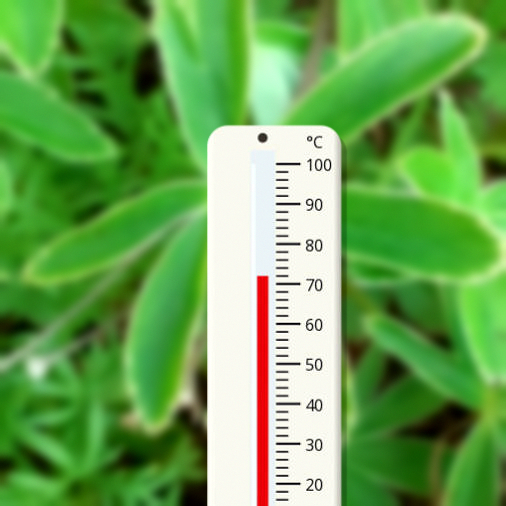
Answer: 72 °C
